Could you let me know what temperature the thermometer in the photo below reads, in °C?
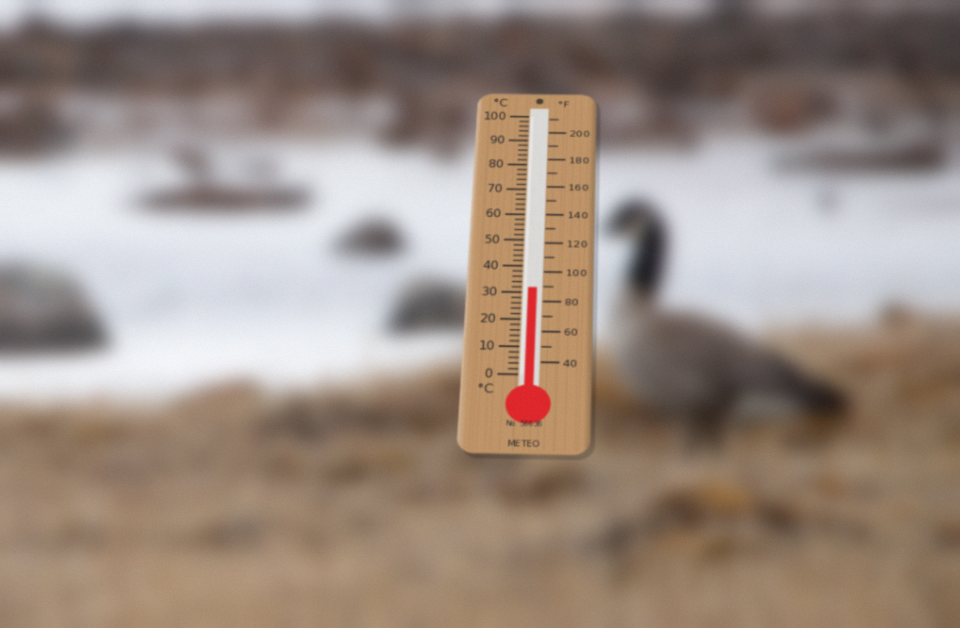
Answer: 32 °C
